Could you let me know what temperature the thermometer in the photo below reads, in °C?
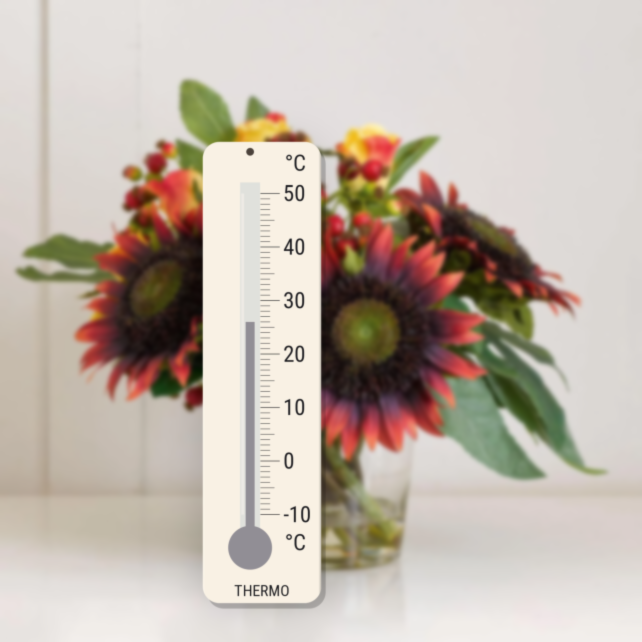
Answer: 26 °C
